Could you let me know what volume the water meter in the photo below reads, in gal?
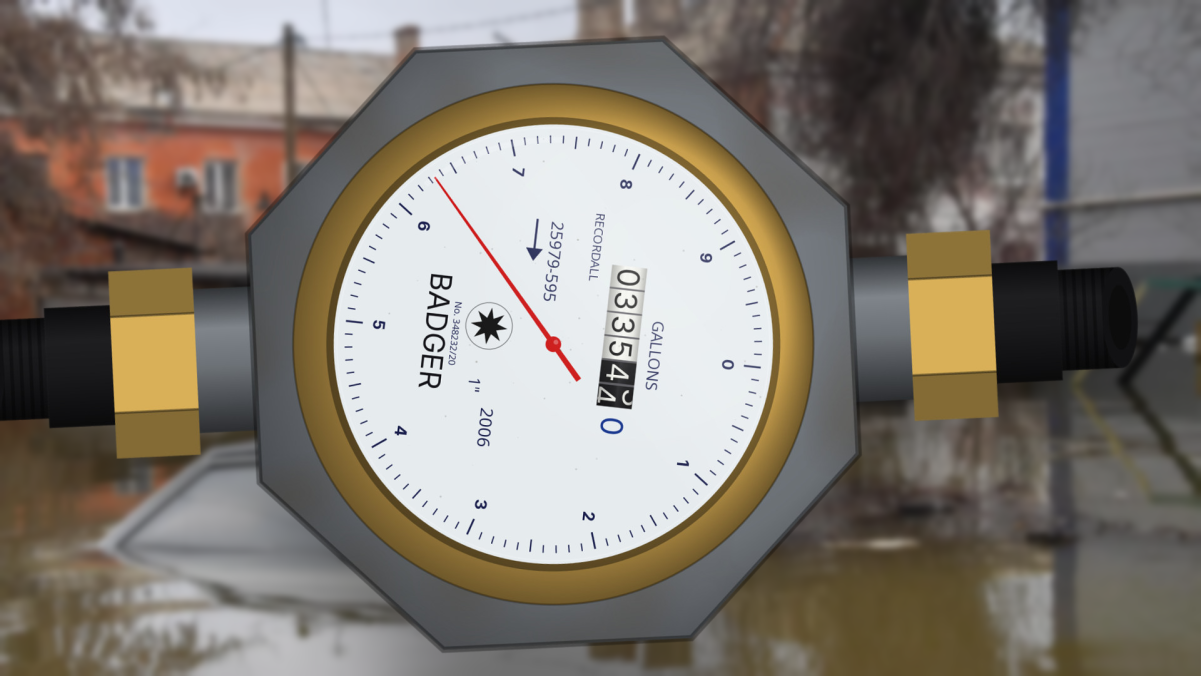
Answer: 335436.3 gal
